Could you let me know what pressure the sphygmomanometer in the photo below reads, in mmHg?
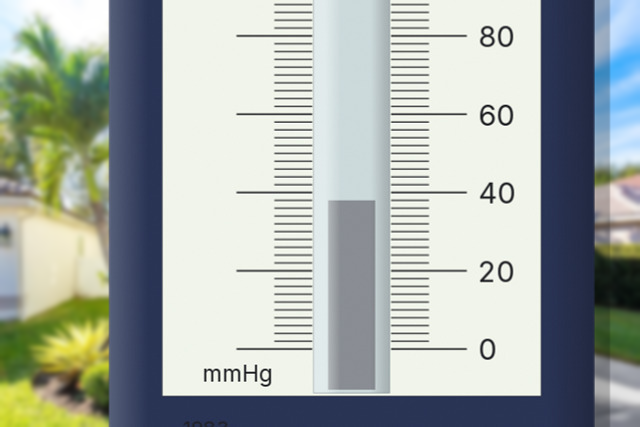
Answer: 38 mmHg
